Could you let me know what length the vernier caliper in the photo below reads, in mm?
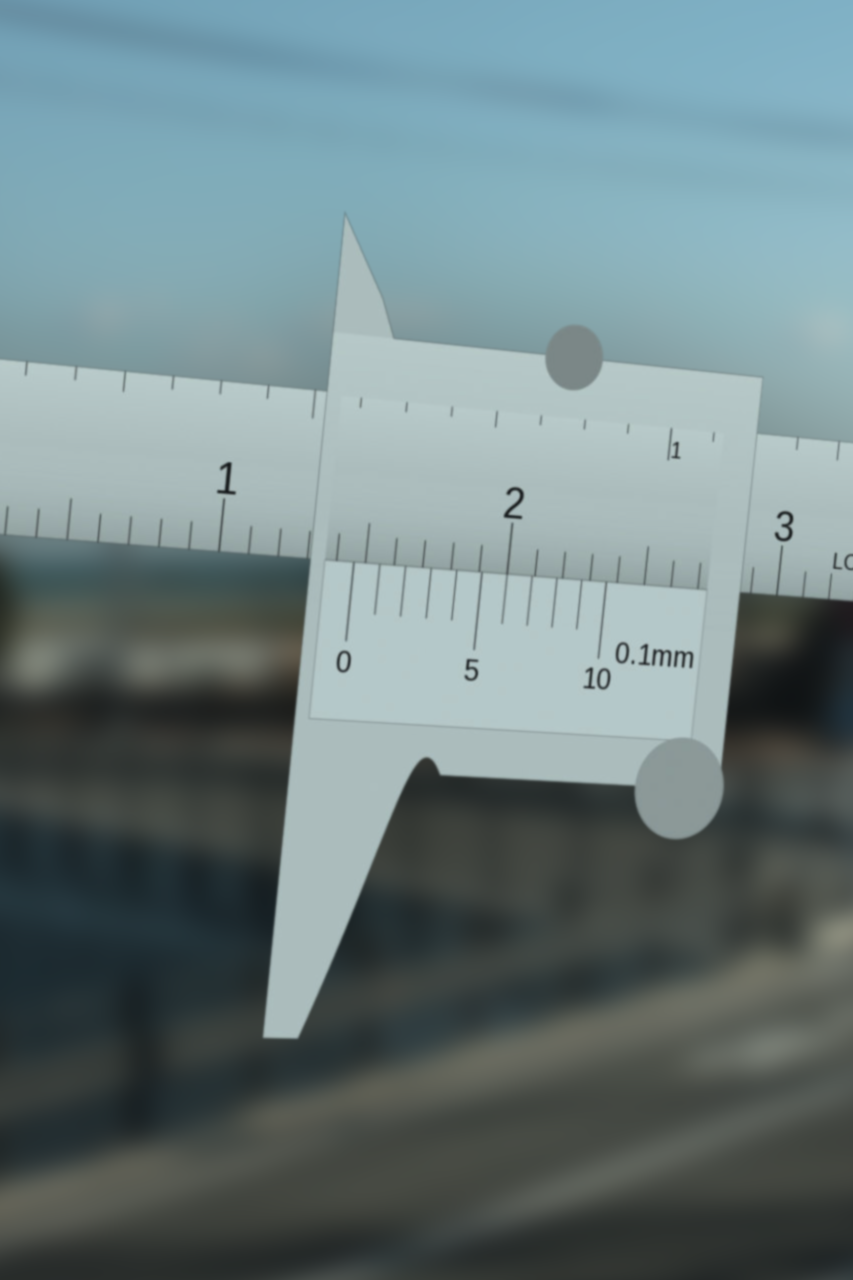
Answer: 14.6 mm
